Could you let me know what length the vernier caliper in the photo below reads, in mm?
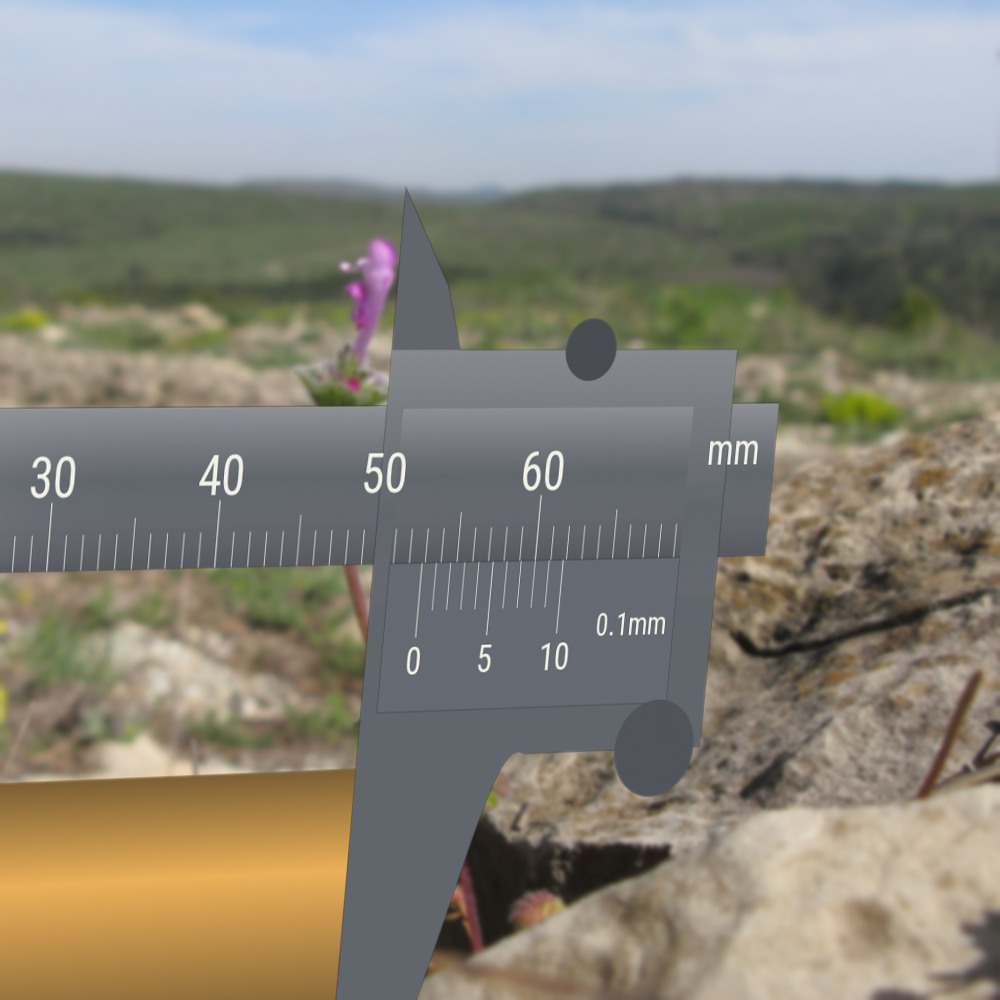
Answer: 52.8 mm
